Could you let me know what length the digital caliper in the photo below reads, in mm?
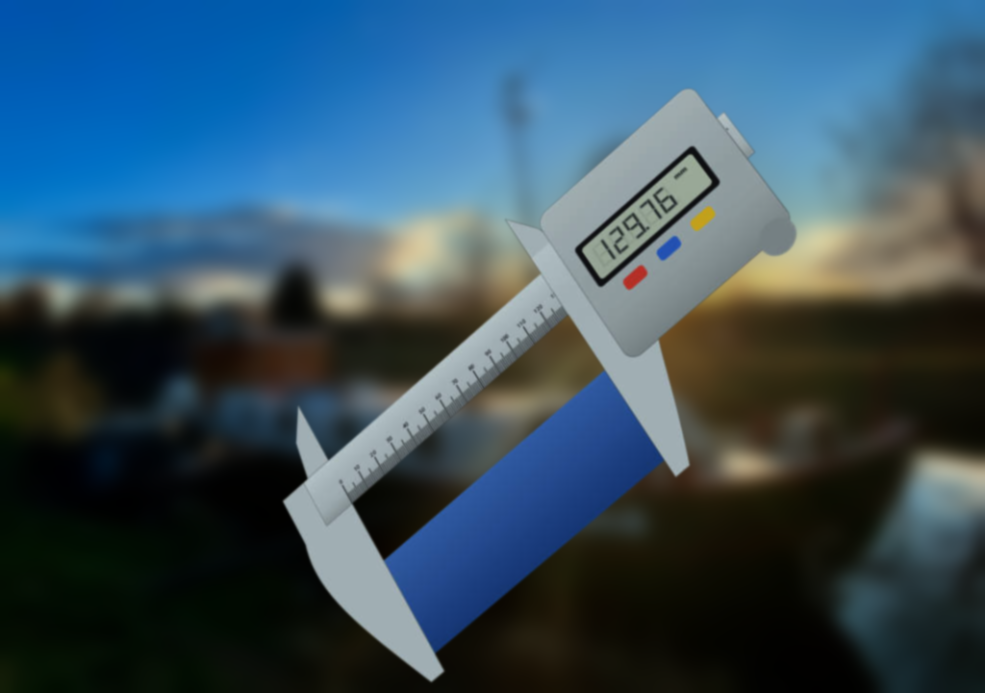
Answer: 129.76 mm
